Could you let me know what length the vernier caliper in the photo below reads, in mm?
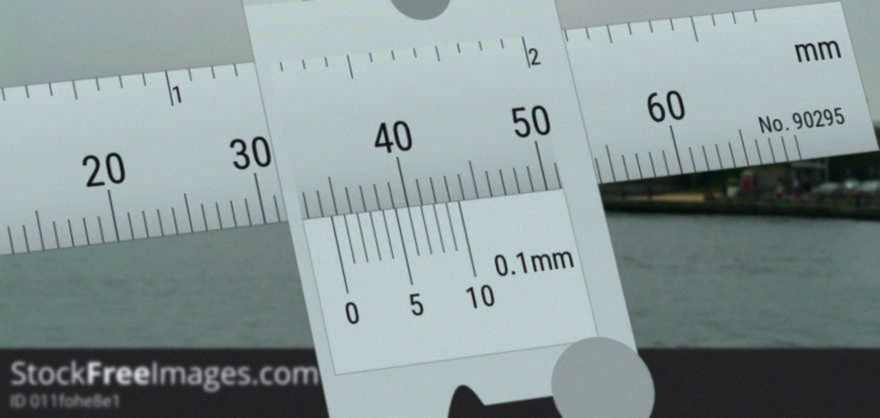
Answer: 34.6 mm
